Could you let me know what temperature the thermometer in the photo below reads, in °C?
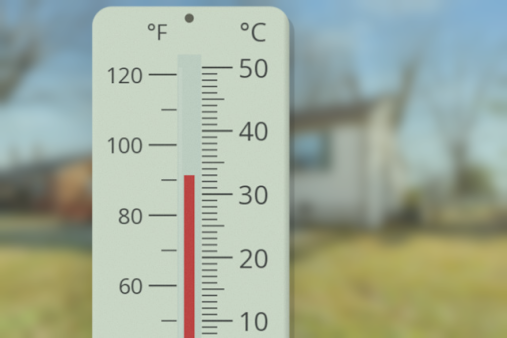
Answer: 33 °C
